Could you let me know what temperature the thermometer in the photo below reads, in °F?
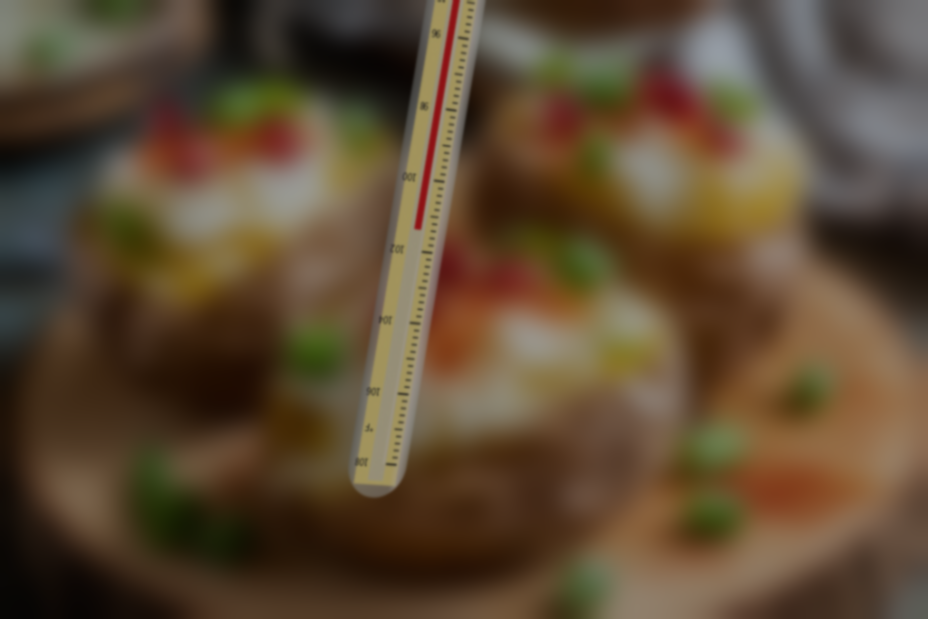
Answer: 101.4 °F
